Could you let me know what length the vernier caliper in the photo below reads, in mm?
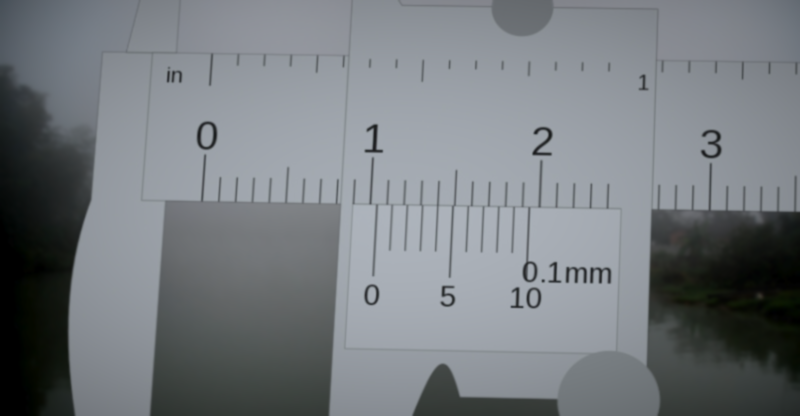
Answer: 10.4 mm
